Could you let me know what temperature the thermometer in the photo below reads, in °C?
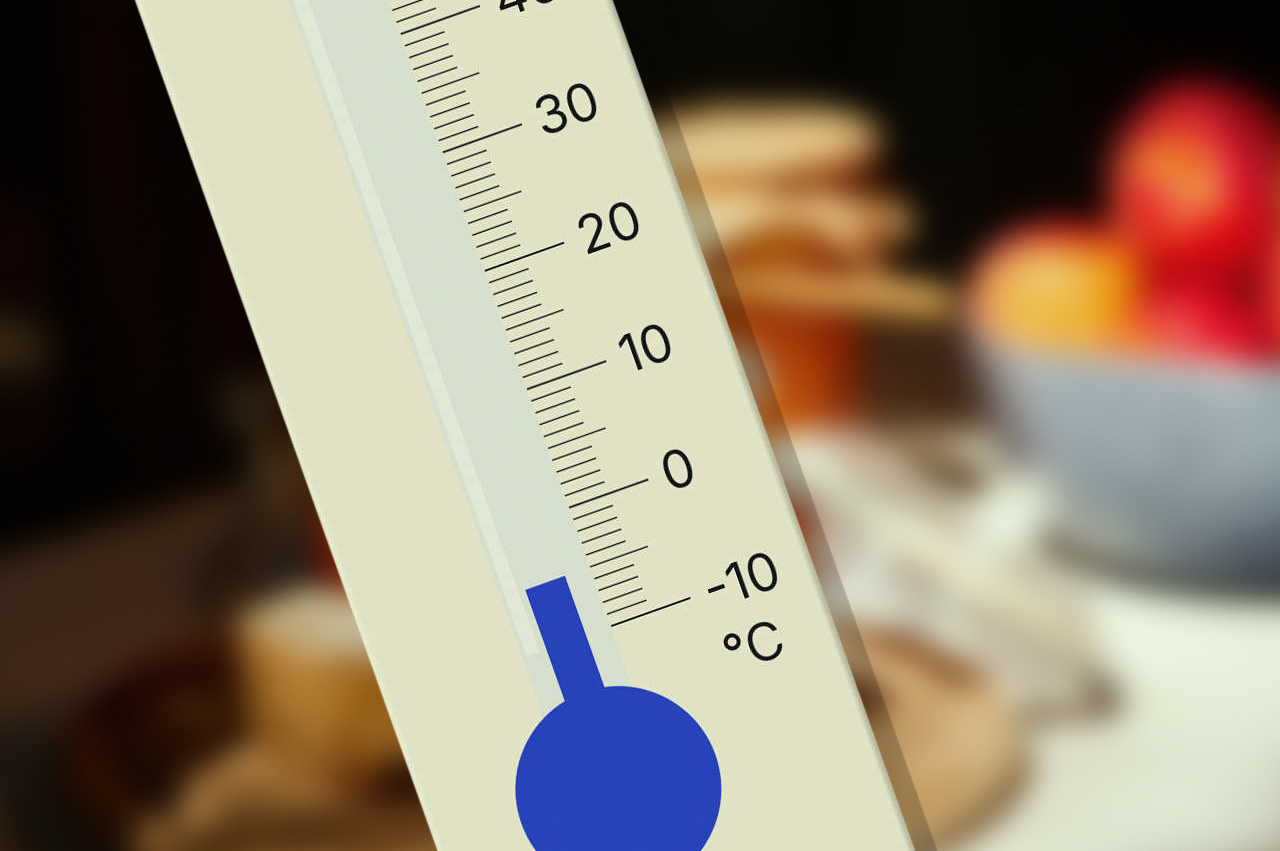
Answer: -5 °C
